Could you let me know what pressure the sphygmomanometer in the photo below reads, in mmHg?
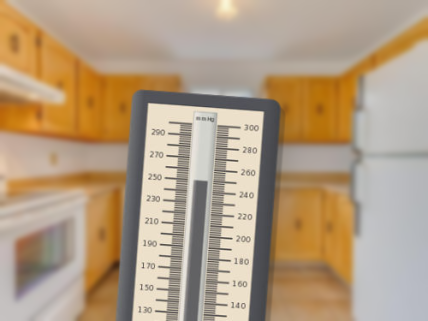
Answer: 250 mmHg
